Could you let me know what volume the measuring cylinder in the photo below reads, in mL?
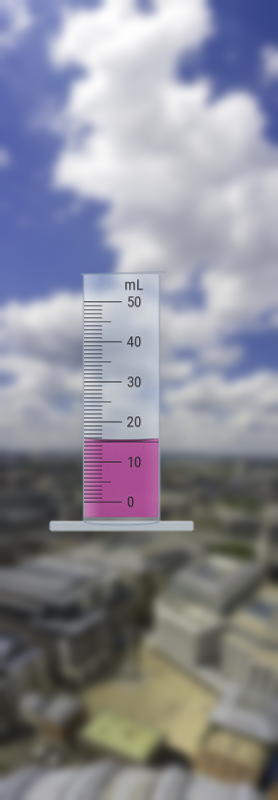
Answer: 15 mL
